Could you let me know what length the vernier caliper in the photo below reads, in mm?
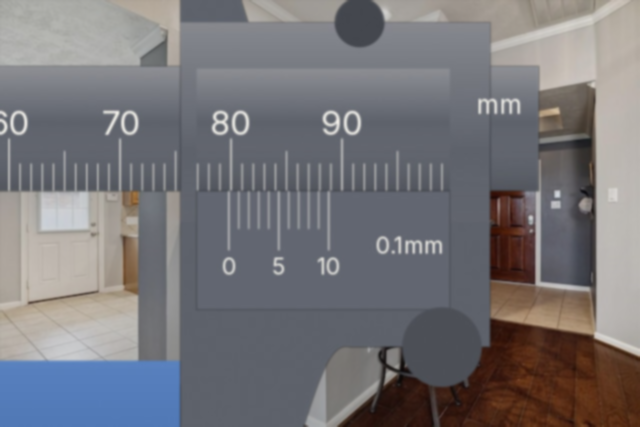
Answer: 79.8 mm
